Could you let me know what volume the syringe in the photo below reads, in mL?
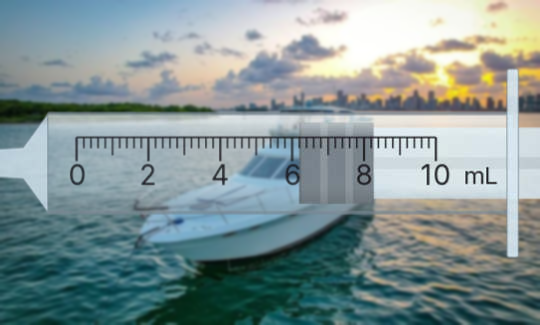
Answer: 6.2 mL
